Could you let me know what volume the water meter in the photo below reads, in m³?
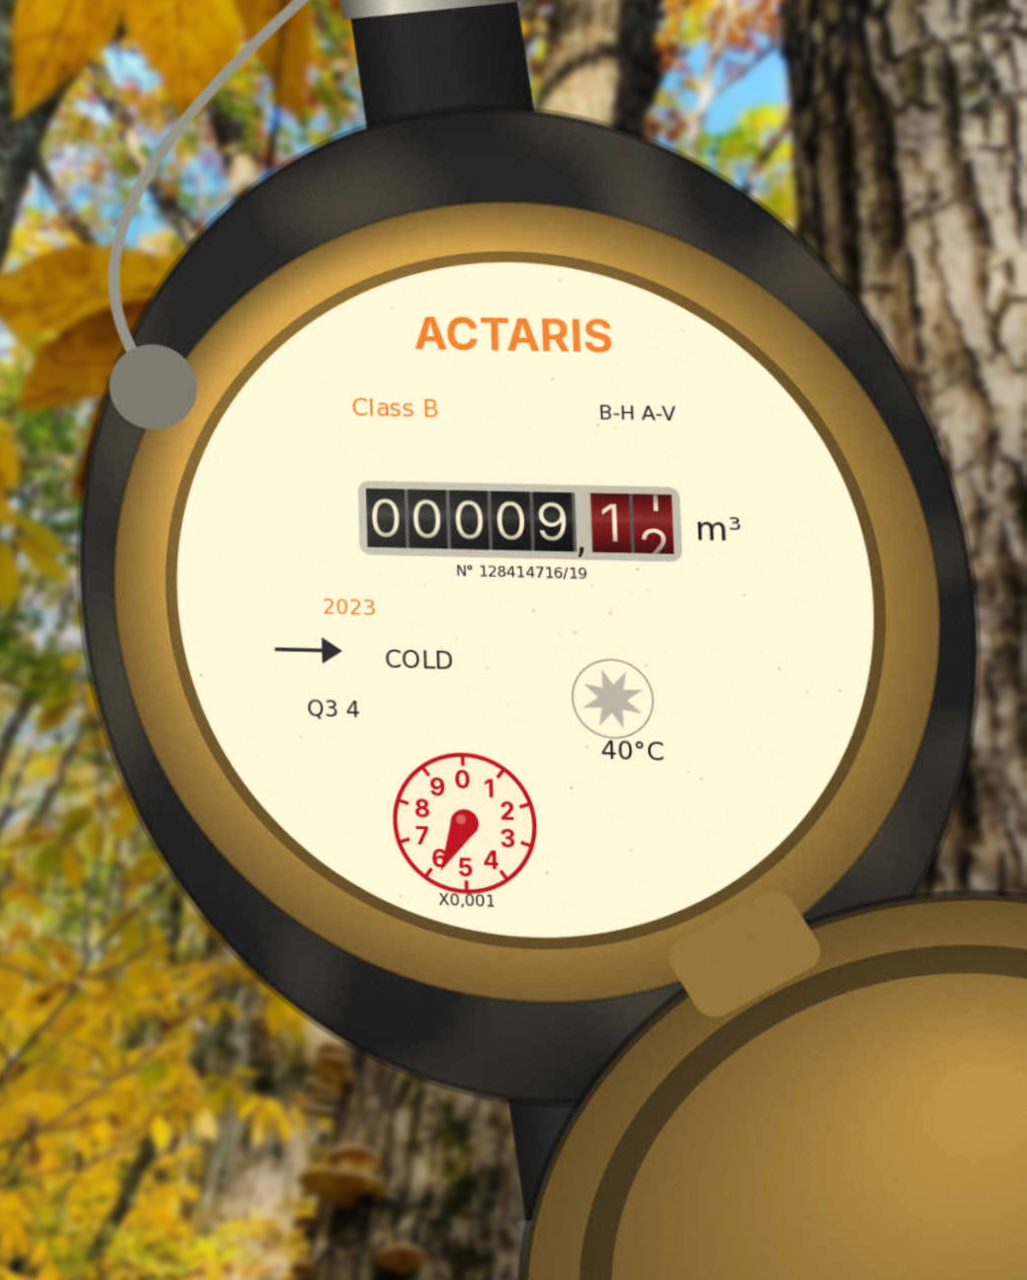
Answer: 9.115 m³
